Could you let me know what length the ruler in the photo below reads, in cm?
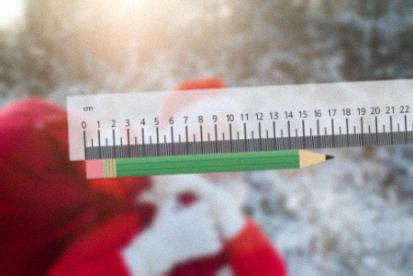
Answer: 17 cm
